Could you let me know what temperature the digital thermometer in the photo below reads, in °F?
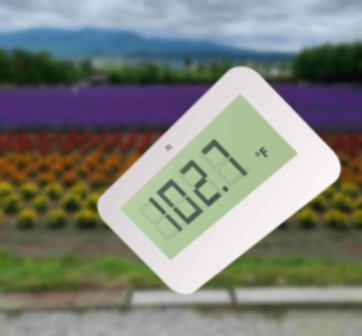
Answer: 102.7 °F
